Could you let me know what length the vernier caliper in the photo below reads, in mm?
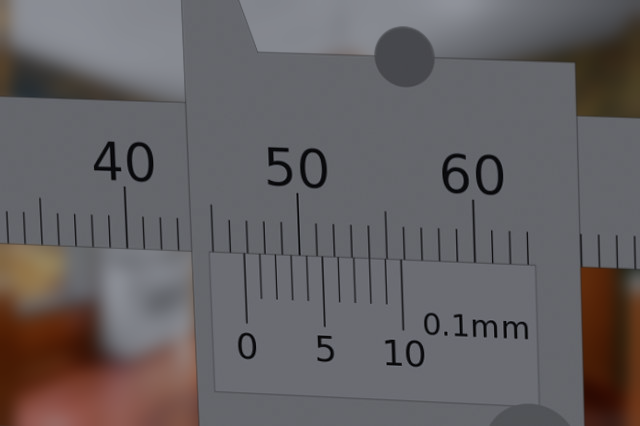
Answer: 46.8 mm
